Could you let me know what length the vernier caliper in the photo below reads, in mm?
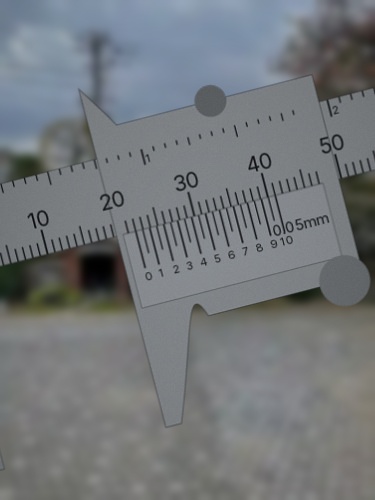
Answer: 22.0 mm
